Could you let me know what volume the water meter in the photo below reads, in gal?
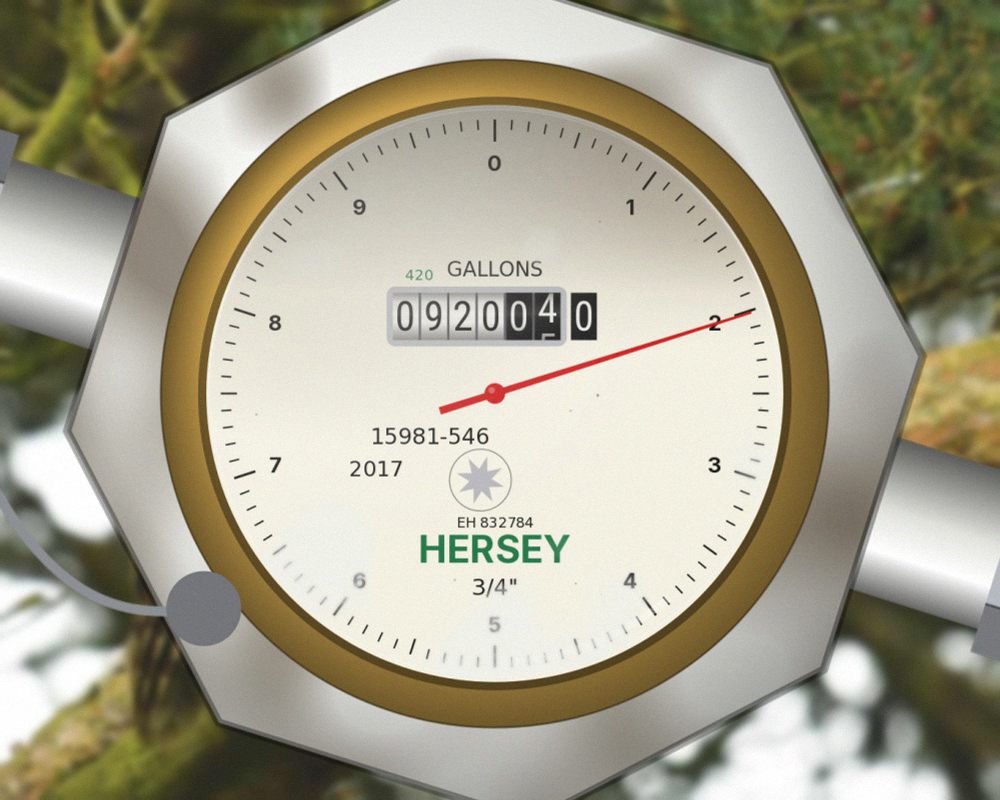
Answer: 920042.0 gal
